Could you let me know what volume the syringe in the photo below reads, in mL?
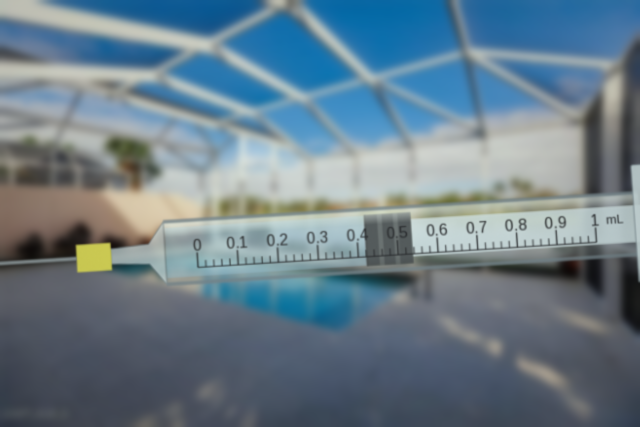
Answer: 0.42 mL
